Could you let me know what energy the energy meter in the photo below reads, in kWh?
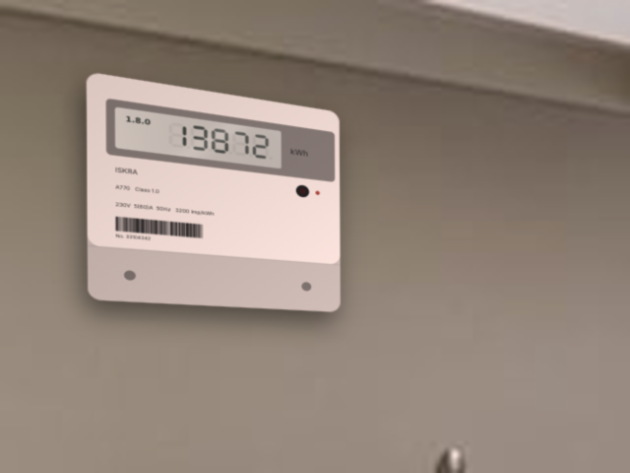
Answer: 13872 kWh
